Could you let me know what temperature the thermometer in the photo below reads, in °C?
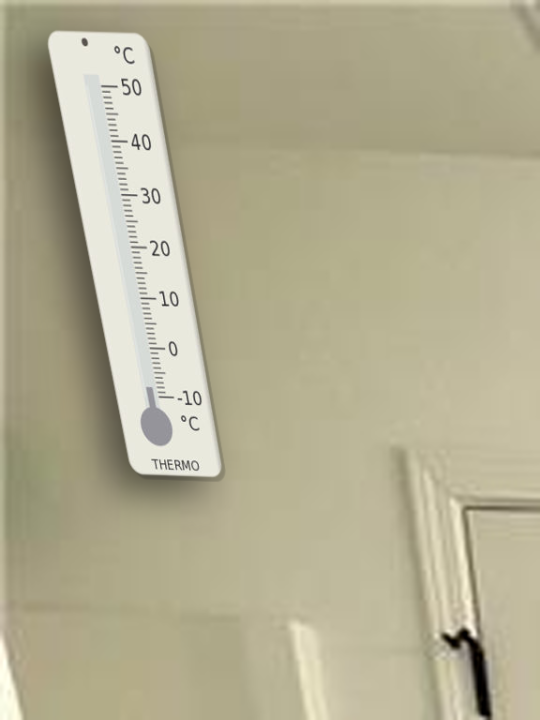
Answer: -8 °C
